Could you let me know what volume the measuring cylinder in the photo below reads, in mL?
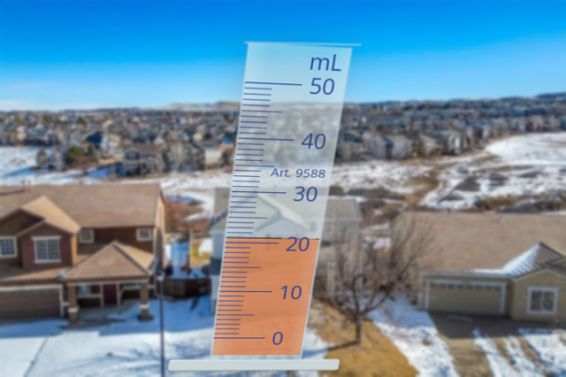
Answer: 21 mL
